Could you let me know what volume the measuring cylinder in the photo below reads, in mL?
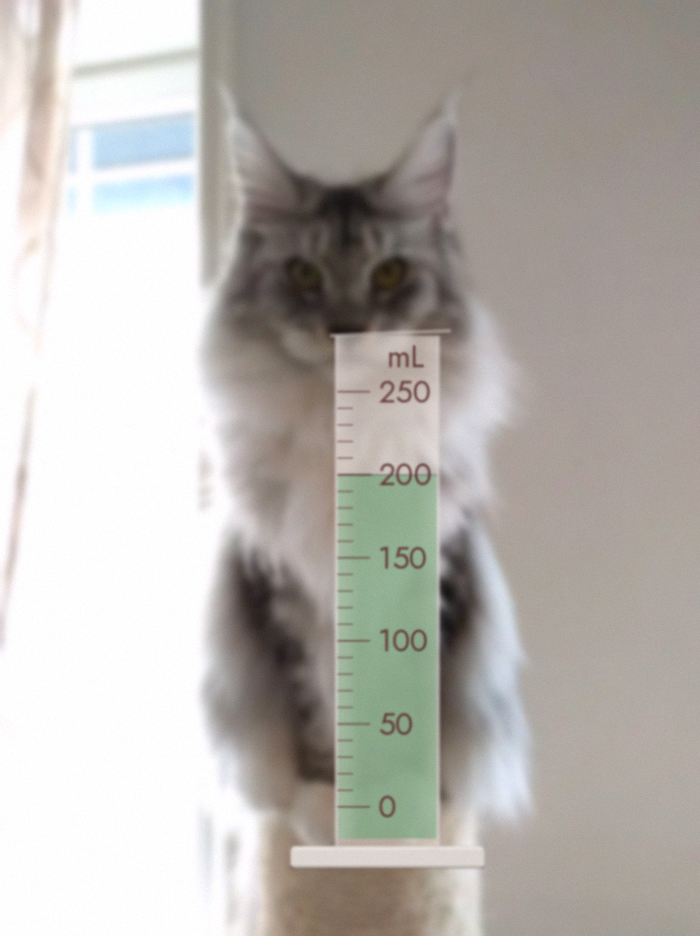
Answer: 200 mL
